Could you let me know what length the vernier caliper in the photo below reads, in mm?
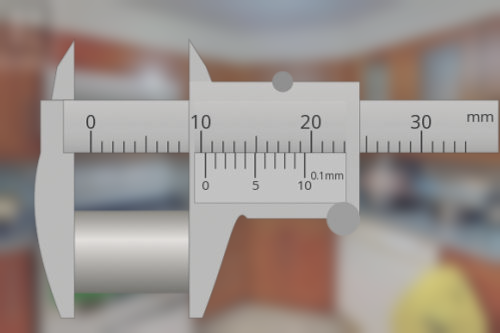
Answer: 10.4 mm
